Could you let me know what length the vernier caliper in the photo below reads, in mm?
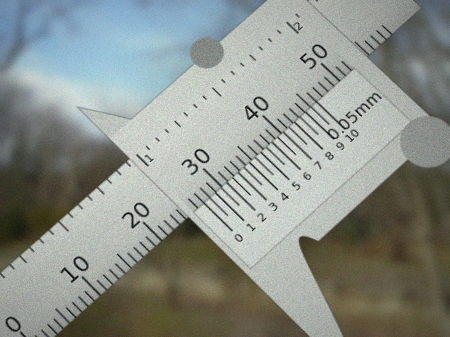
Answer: 27.0 mm
